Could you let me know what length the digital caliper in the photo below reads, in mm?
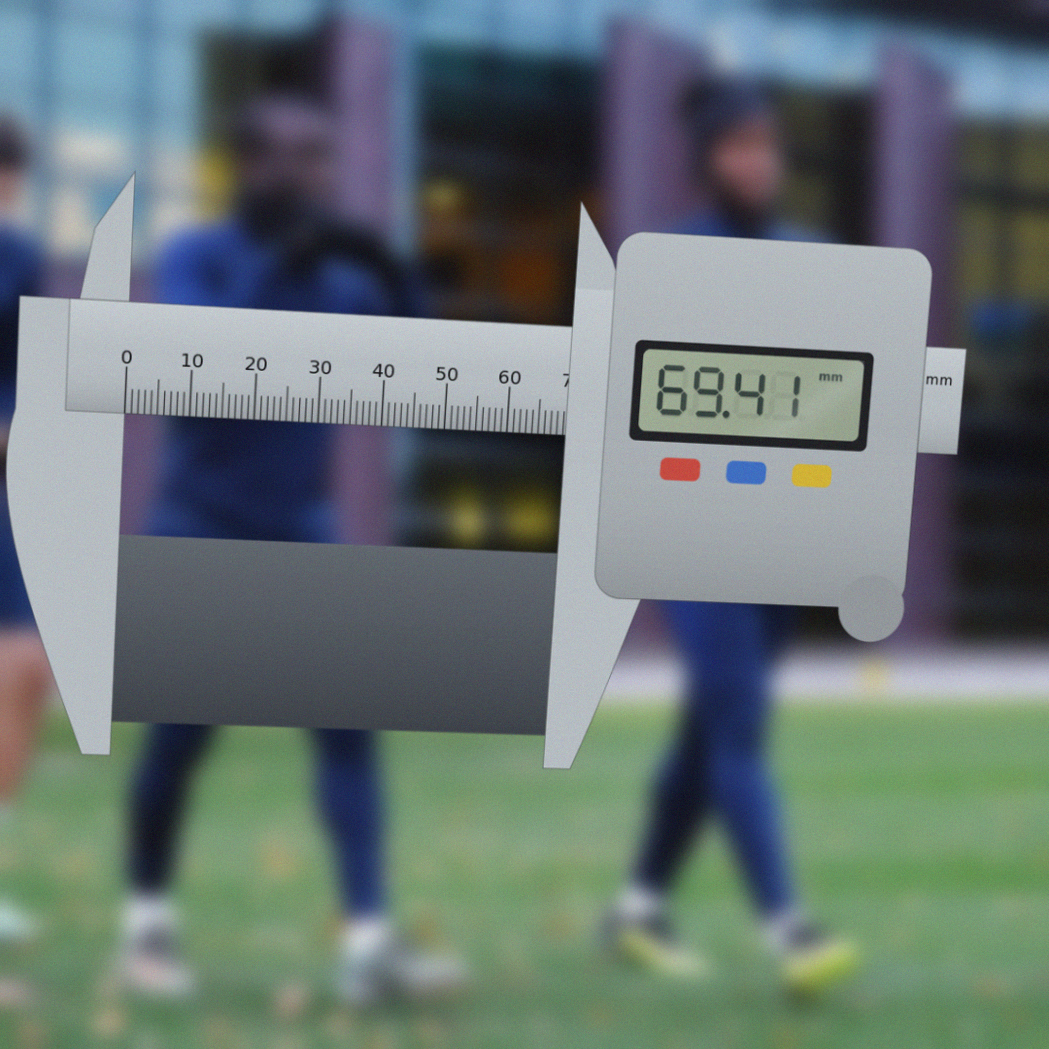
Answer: 69.41 mm
